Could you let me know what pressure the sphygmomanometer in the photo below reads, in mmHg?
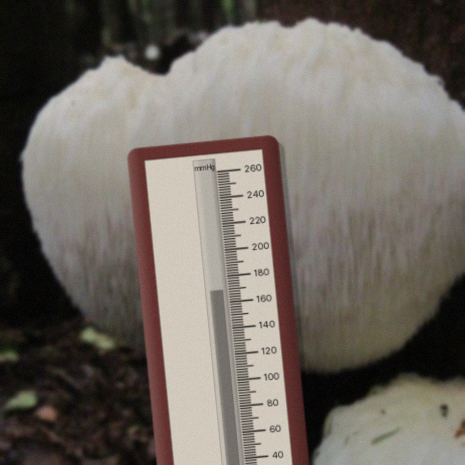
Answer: 170 mmHg
